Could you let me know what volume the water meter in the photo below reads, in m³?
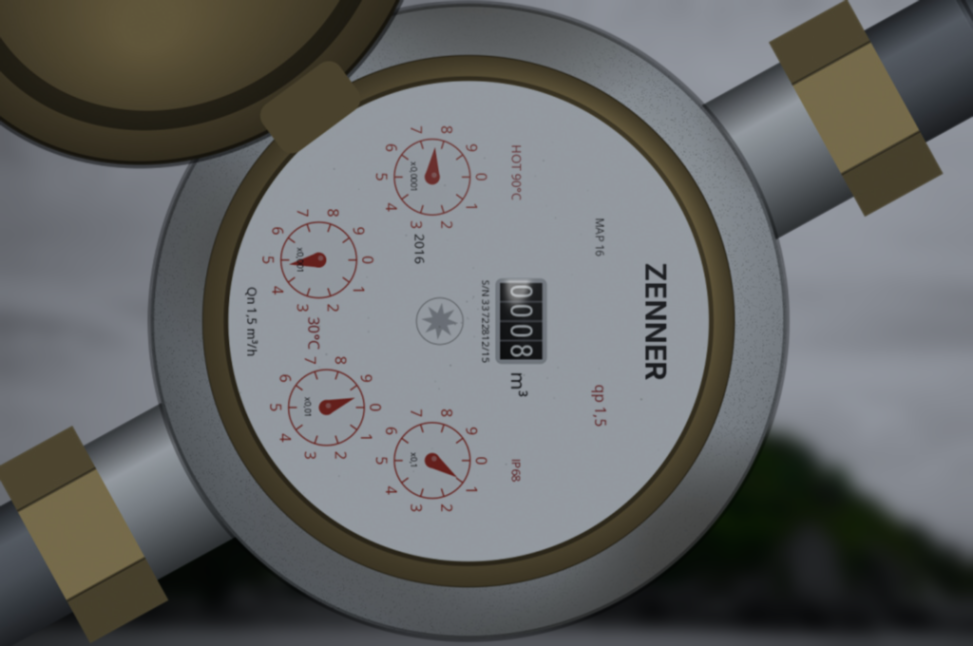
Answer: 8.0947 m³
